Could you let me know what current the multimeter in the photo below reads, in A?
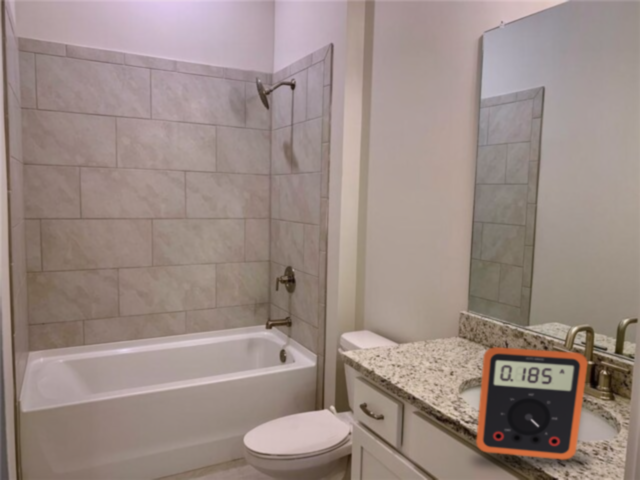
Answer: 0.185 A
